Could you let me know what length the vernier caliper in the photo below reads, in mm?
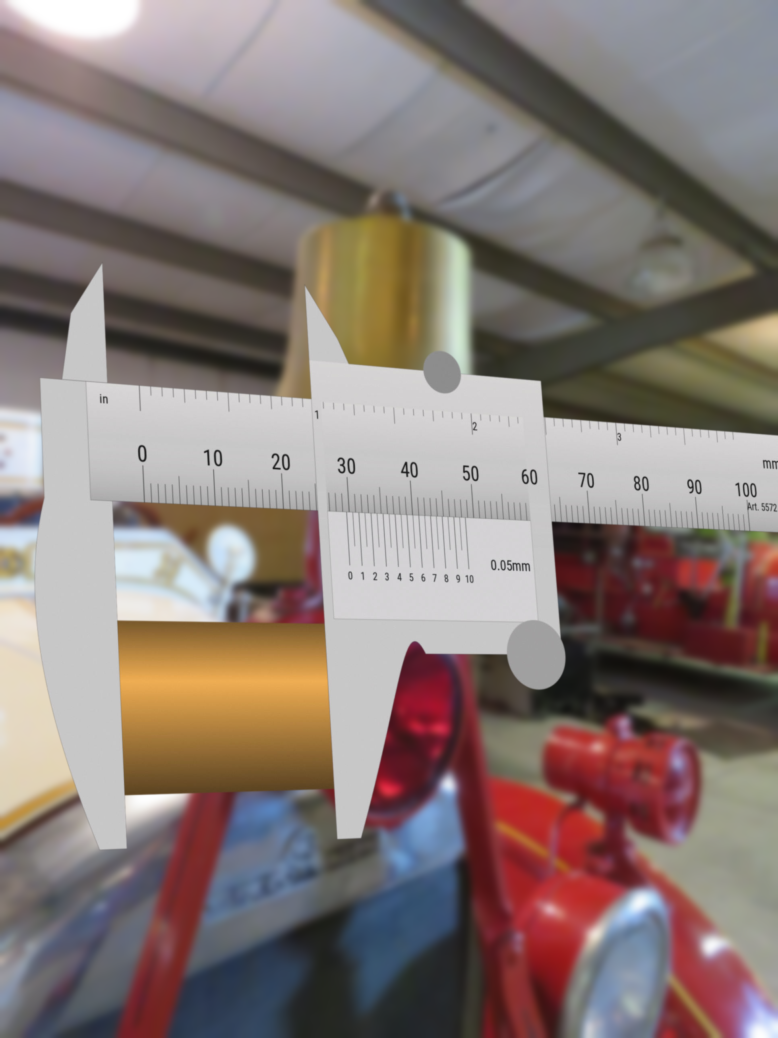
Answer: 29.6 mm
